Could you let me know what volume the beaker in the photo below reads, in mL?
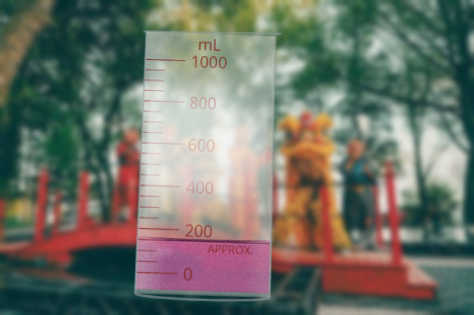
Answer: 150 mL
